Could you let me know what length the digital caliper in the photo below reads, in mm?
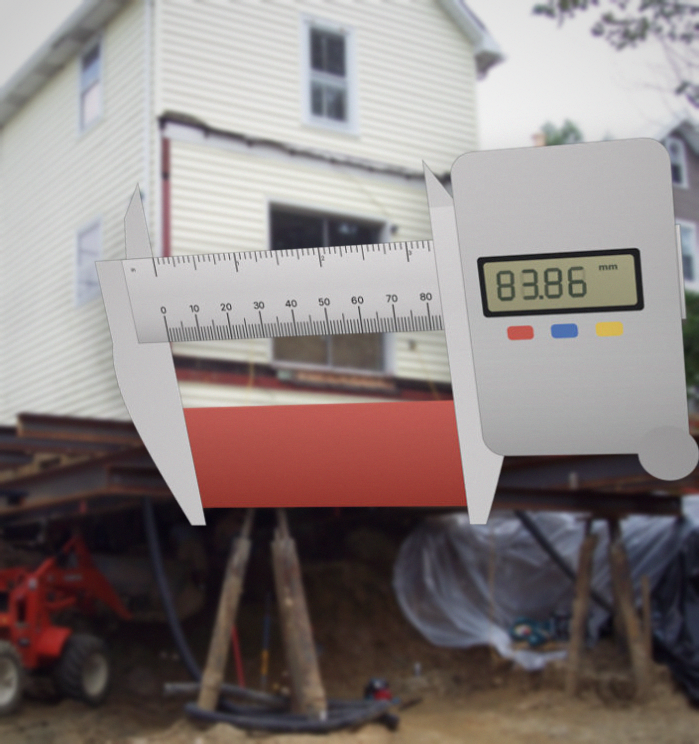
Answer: 83.86 mm
